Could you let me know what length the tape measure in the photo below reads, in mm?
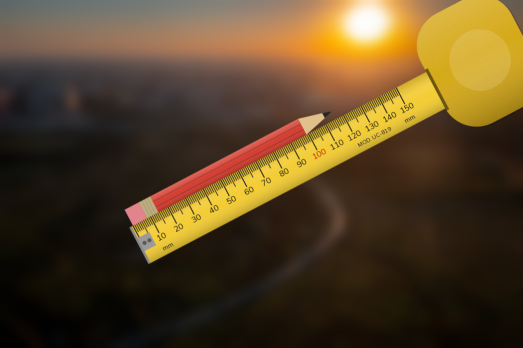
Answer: 115 mm
